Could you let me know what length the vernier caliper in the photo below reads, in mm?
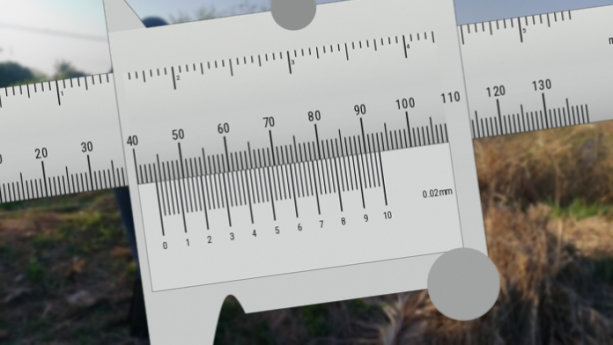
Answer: 44.0 mm
